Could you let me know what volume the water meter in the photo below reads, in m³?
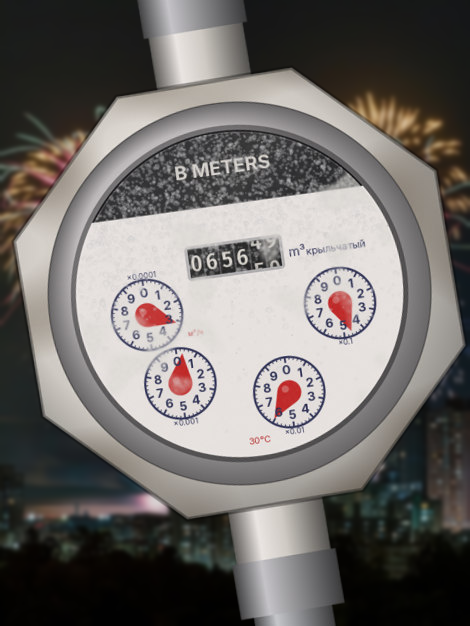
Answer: 65649.4603 m³
